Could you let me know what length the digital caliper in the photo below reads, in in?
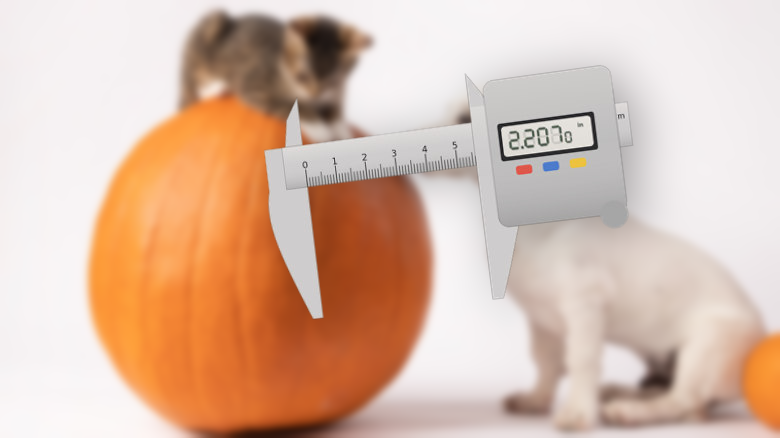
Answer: 2.2070 in
